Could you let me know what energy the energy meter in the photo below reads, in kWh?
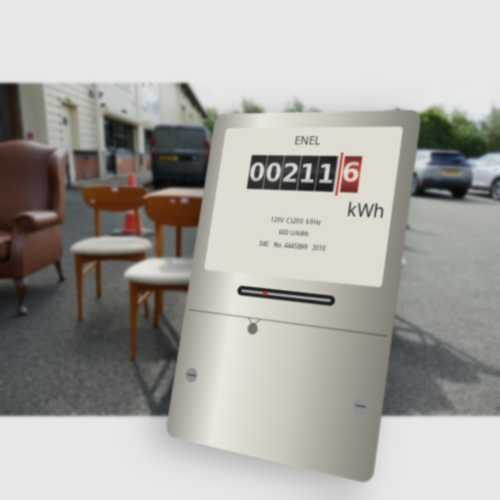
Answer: 211.6 kWh
